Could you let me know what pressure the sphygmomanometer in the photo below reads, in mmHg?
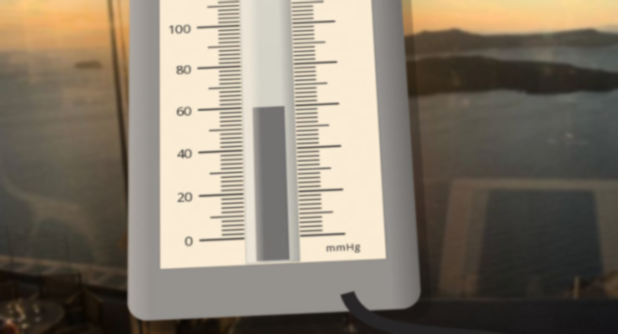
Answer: 60 mmHg
